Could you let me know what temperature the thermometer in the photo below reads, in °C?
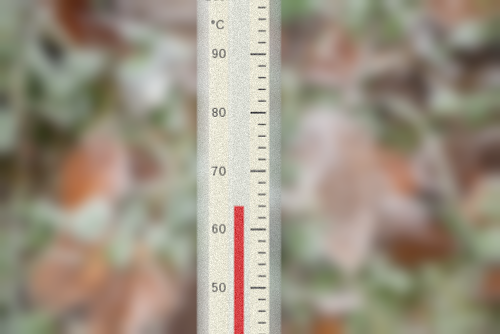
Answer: 64 °C
